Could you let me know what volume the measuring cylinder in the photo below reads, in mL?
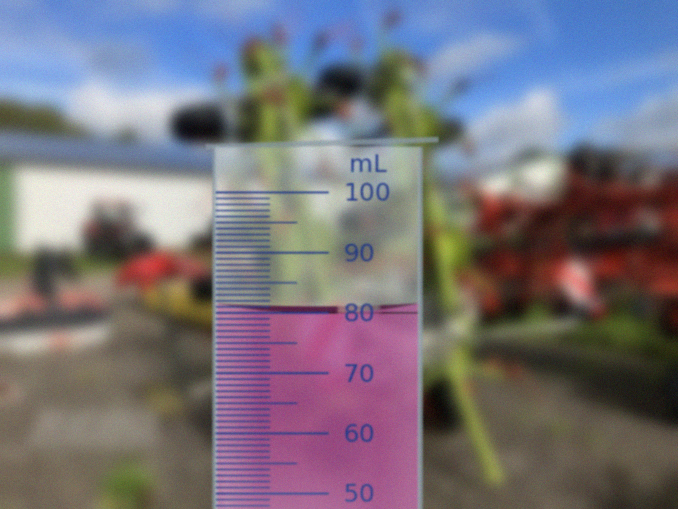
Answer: 80 mL
